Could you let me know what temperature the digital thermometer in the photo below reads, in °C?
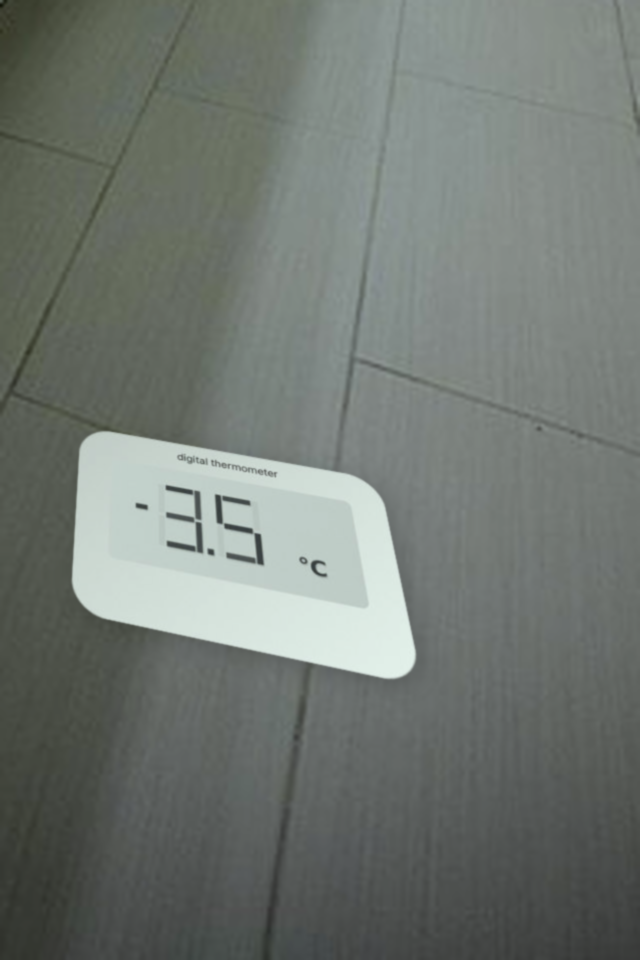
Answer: -3.5 °C
